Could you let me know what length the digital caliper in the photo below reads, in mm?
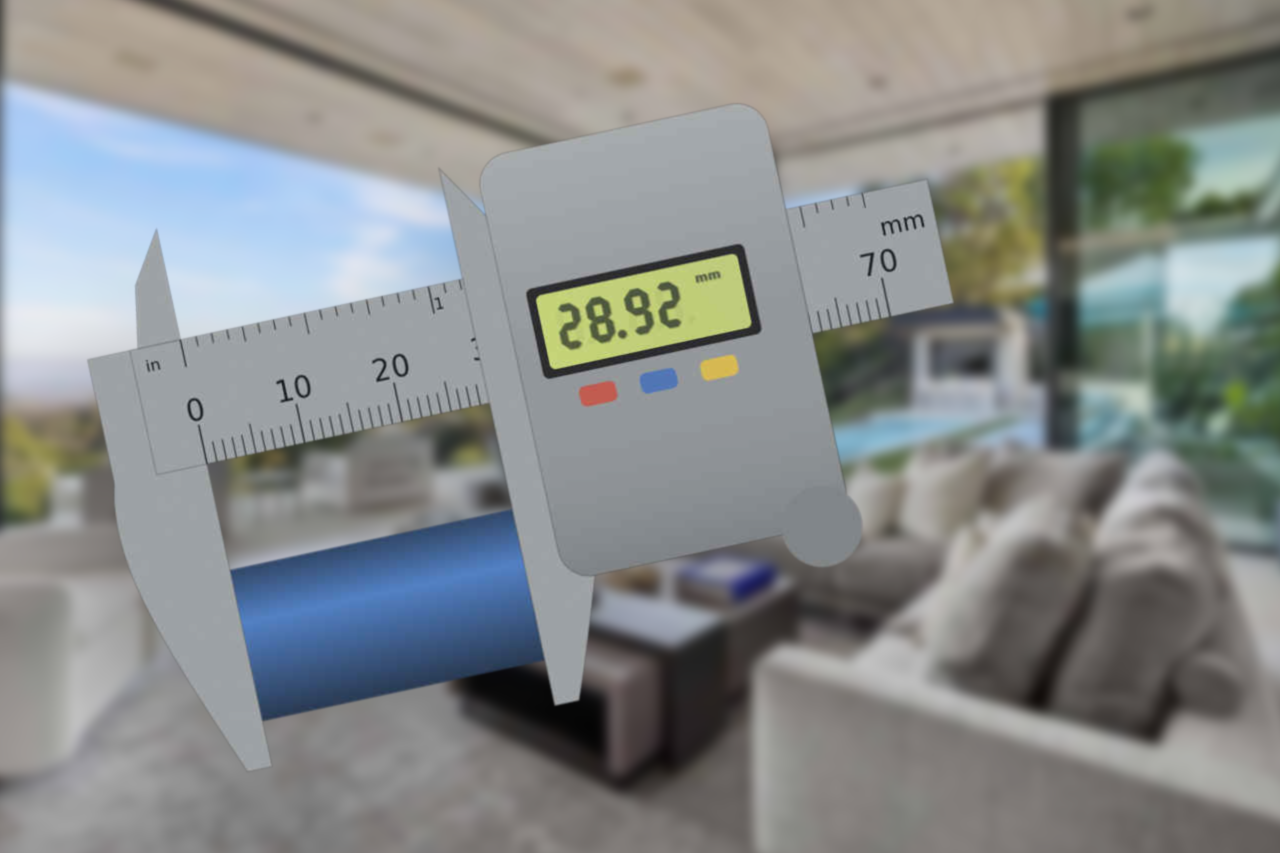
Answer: 28.92 mm
